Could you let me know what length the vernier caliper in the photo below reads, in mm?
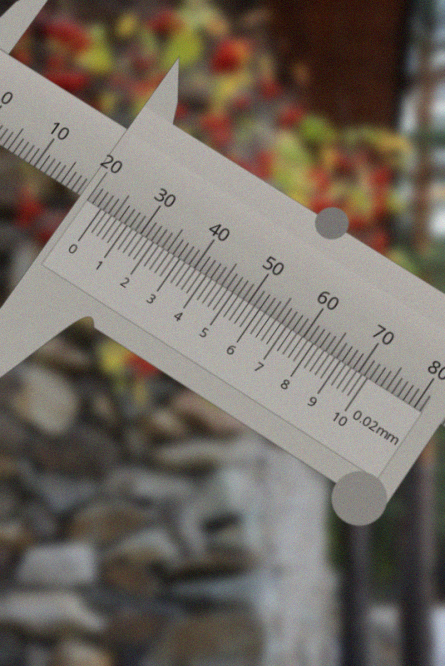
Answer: 22.6 mm
